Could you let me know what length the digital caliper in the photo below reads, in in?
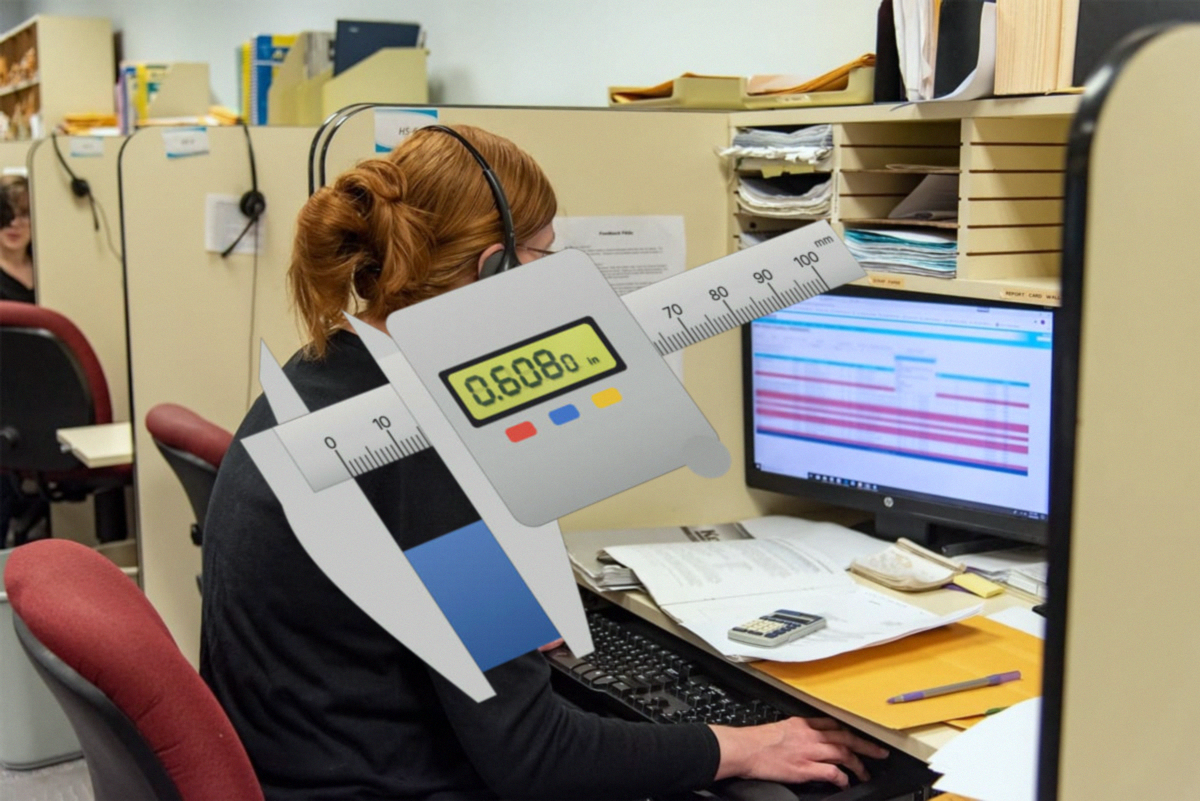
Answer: 0.6080 in
